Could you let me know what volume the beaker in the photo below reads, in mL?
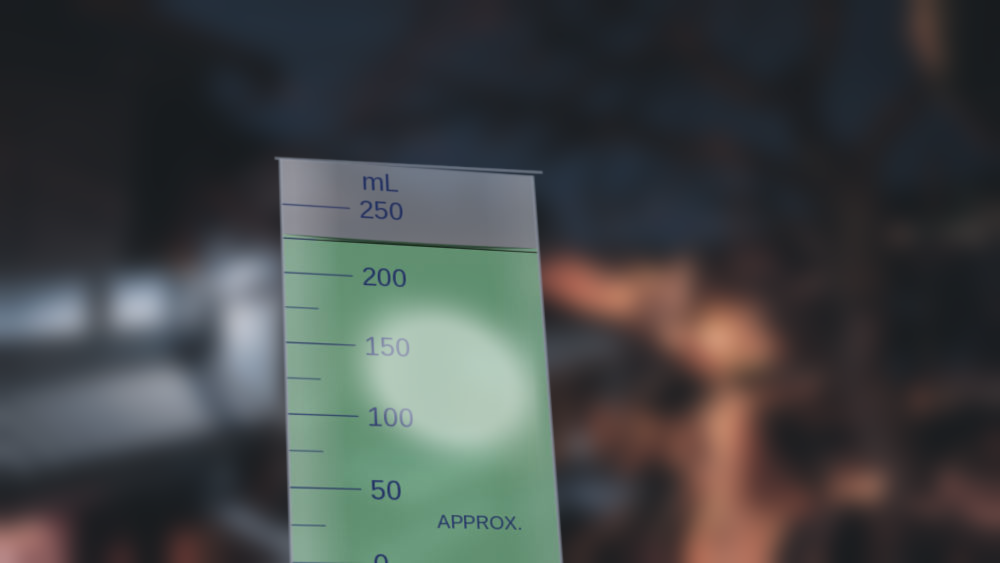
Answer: 225 mL
